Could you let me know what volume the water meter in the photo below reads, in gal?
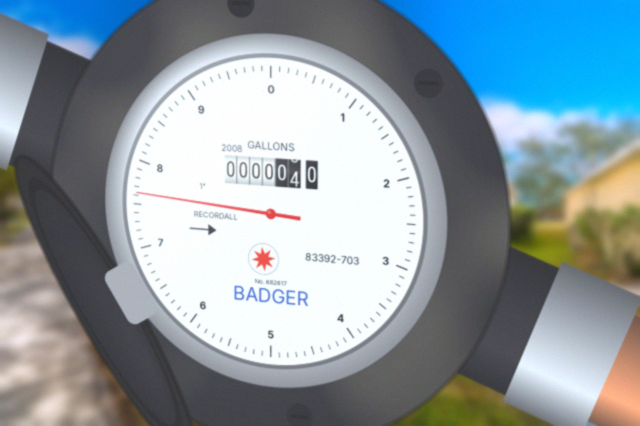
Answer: 37.6 gal
